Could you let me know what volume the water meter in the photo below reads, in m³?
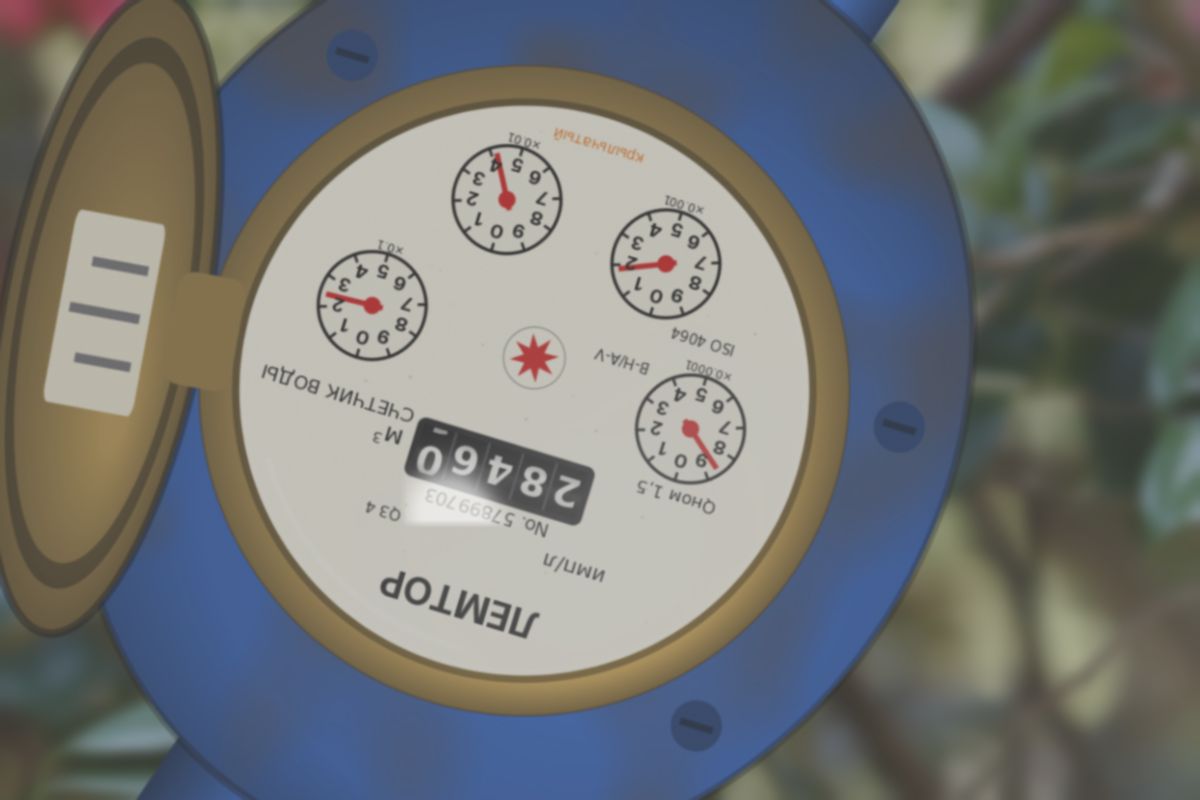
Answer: 28460.2418 m³
